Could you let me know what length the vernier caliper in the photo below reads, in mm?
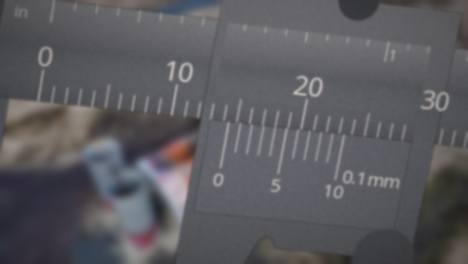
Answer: 14.4 mm
